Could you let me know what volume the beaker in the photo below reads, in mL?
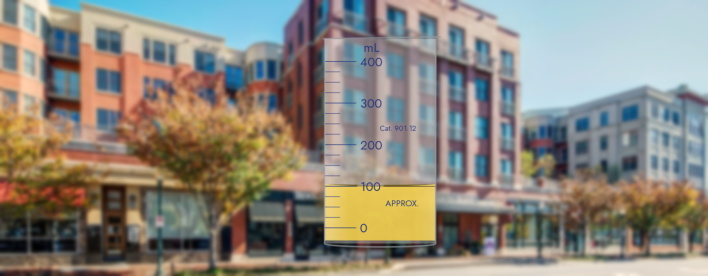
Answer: 100 mL
